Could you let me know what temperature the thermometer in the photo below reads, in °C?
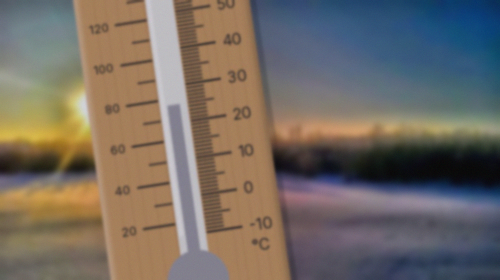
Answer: 25 °C
